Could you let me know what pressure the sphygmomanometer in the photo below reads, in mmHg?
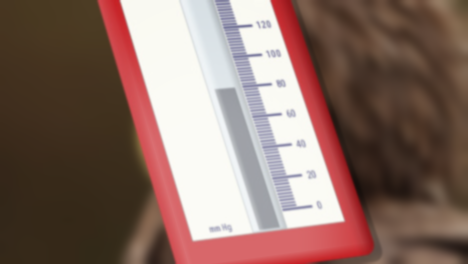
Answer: 80 mmHg
